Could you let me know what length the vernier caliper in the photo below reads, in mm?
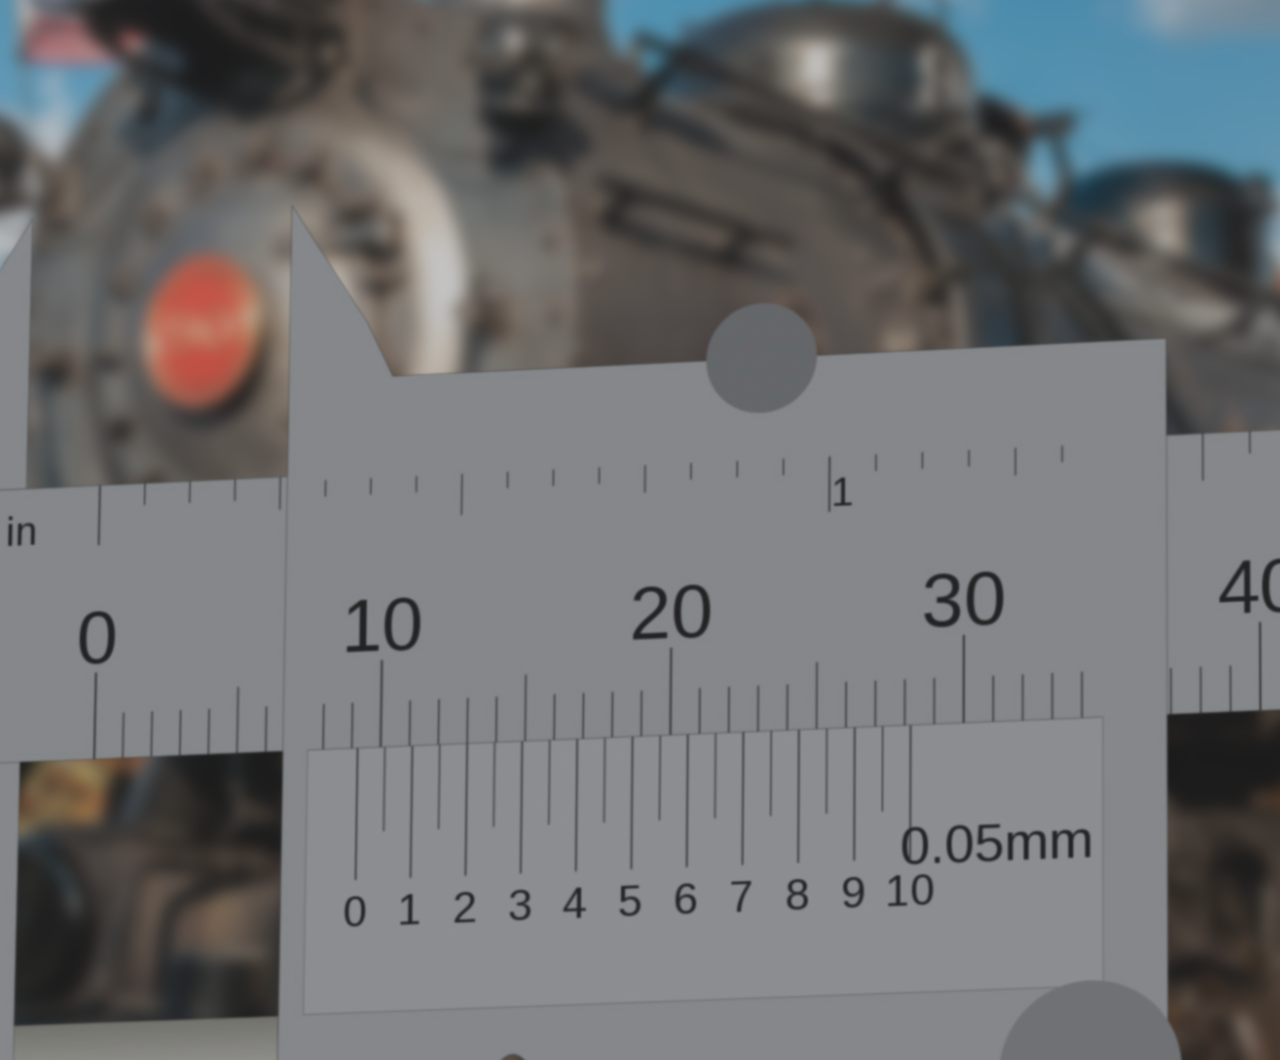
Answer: 9.2 mm
